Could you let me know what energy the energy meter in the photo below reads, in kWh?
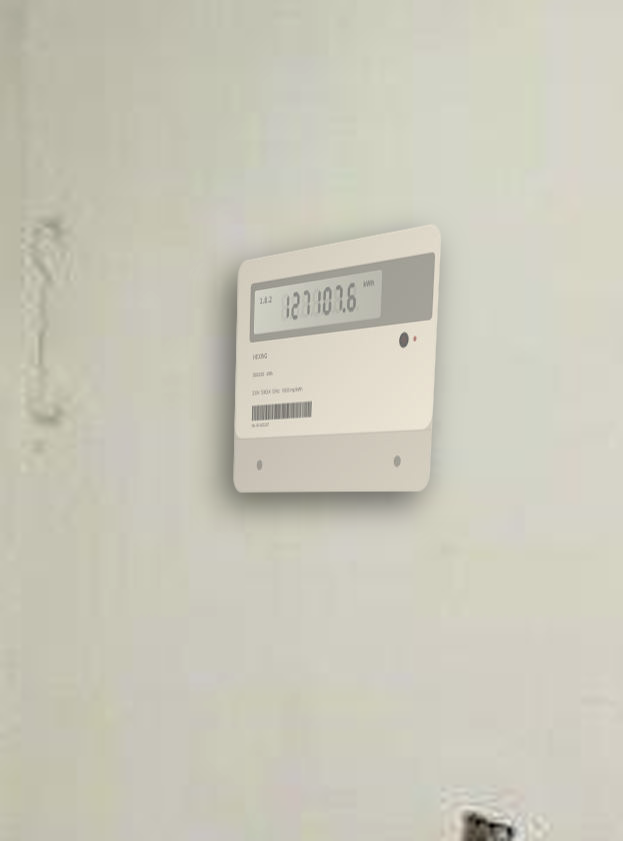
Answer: 127107.6 kWh
